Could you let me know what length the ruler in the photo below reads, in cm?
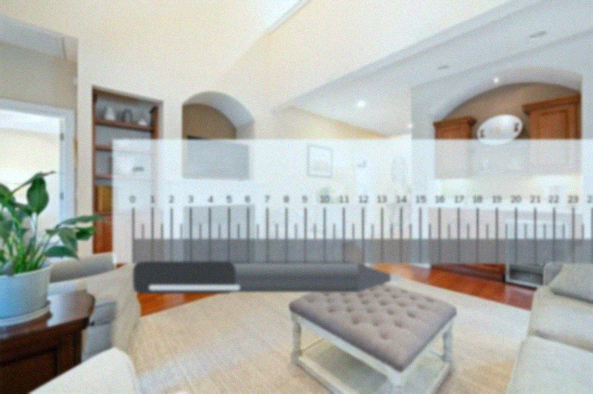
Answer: 14 cm
